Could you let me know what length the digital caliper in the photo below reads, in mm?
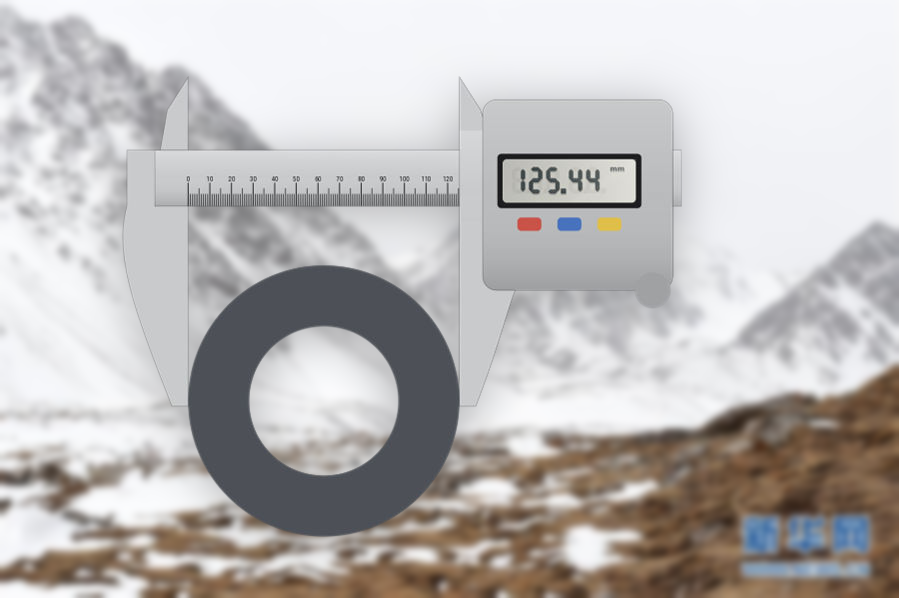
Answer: 125.44 mm
